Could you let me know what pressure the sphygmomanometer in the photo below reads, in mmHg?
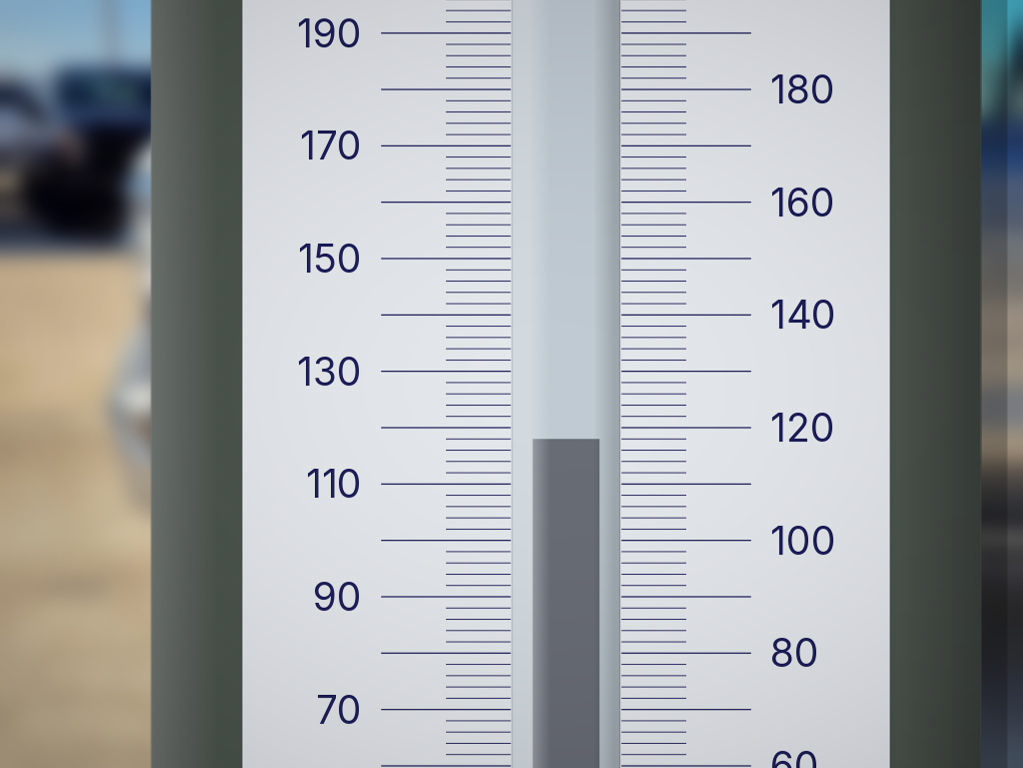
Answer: 118 mmHg
